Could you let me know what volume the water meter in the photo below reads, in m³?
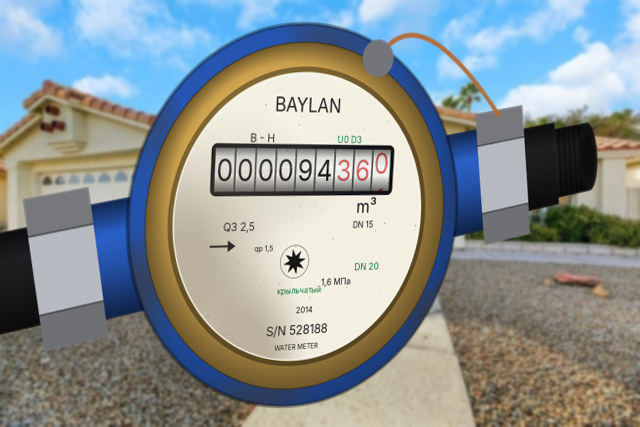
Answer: 94.360 m³
